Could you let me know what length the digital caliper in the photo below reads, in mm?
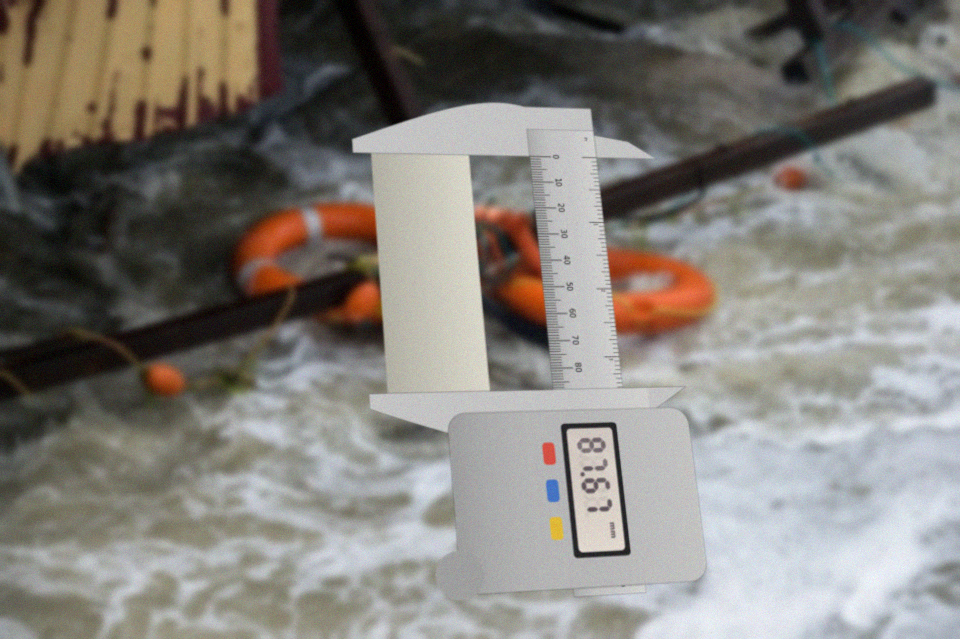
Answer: 87.67 mm
